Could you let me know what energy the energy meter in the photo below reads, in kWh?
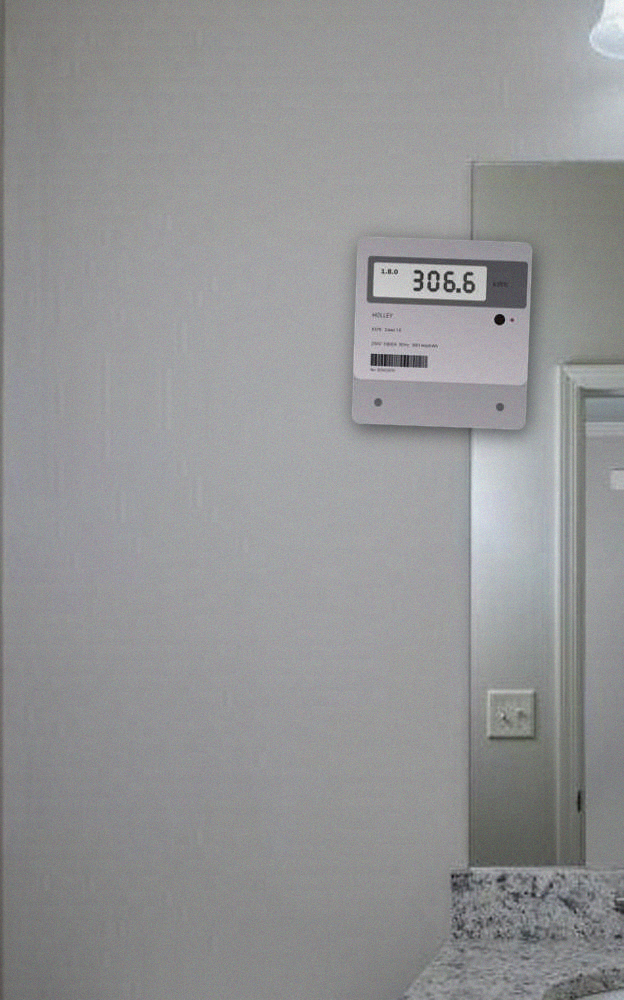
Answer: 306.6 kWh
